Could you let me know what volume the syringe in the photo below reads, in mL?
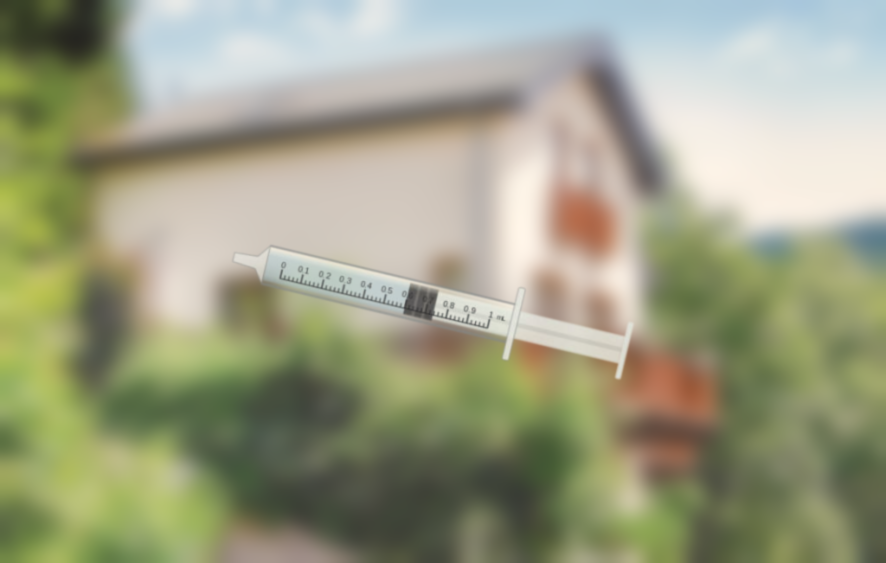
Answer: 0.6 mL
